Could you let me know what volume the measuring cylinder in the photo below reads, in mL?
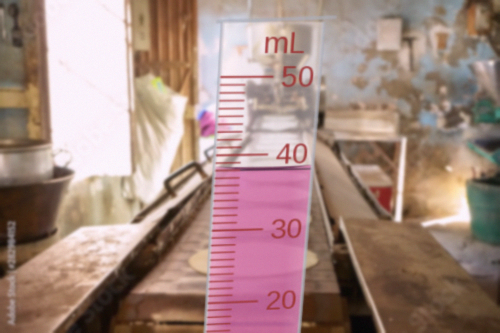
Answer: 38 mL
